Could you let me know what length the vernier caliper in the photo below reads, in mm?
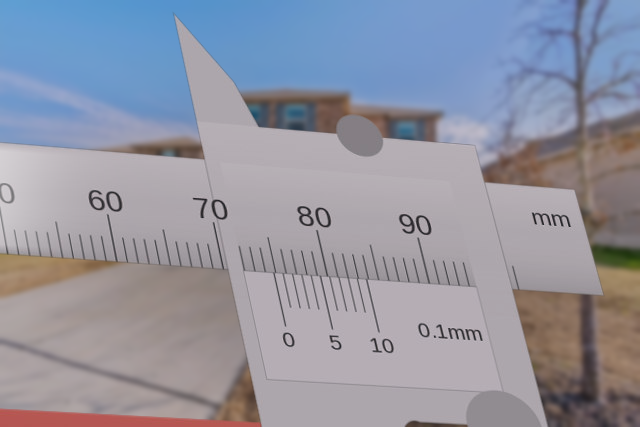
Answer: 74.8 mm
